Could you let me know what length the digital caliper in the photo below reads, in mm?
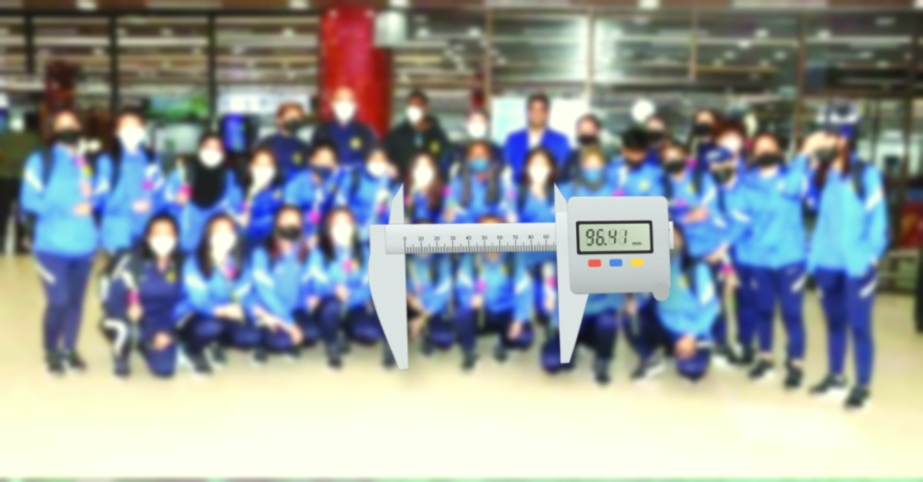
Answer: 96.41 mm
